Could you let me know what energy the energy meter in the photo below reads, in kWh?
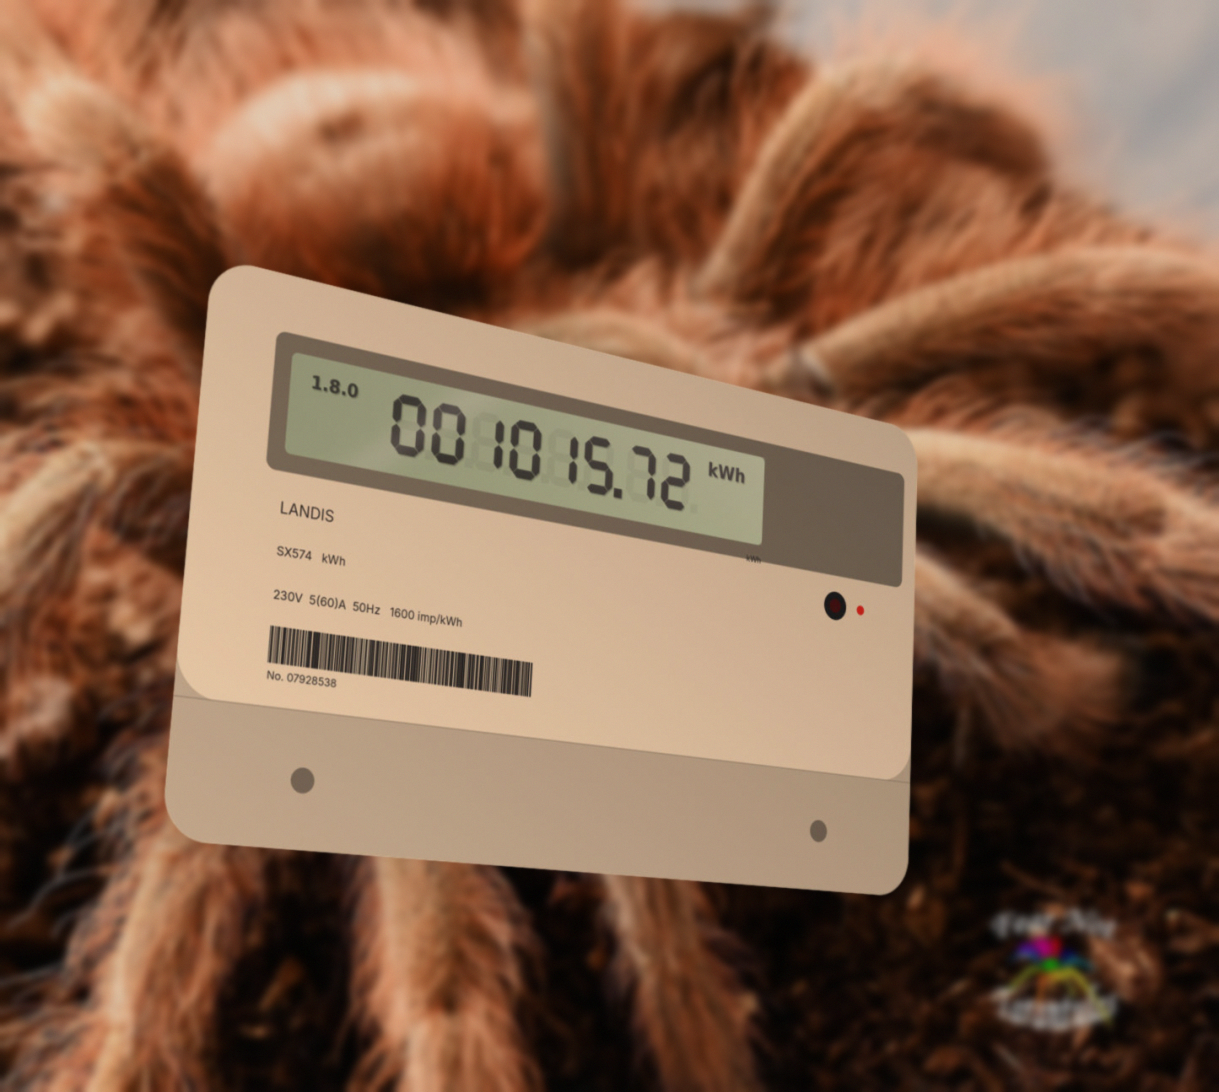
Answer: 1015.72 kWh
